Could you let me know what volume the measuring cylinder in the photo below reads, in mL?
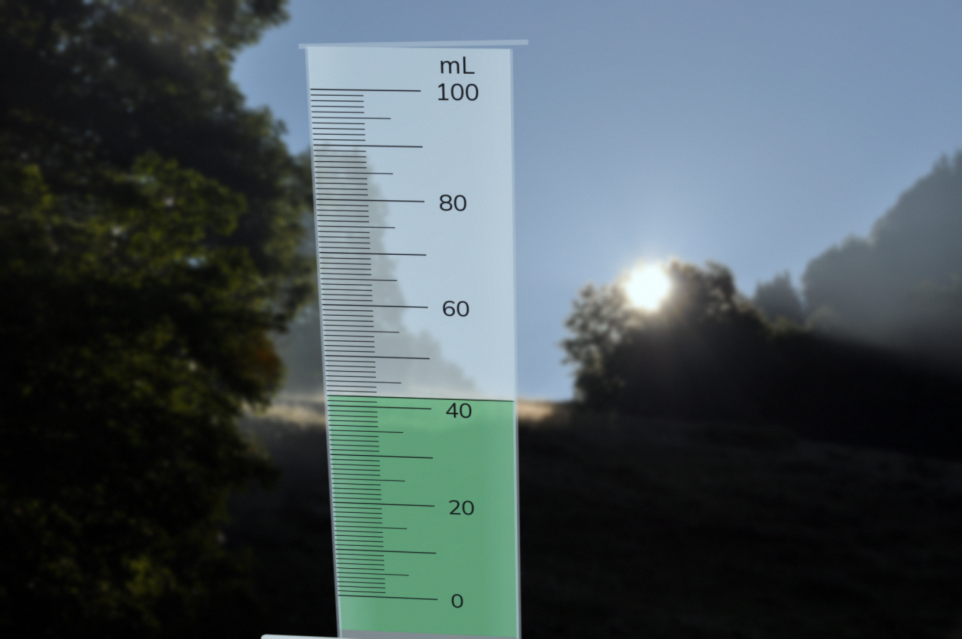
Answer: 42 mL
